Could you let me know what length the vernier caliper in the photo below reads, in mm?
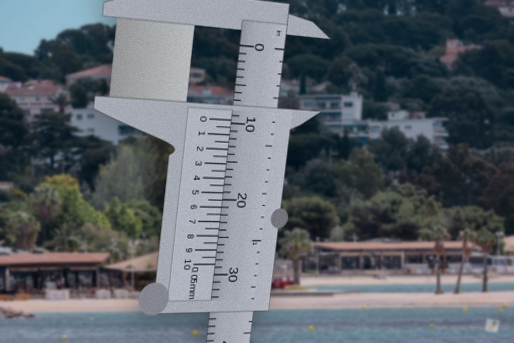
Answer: 9.6 mm
